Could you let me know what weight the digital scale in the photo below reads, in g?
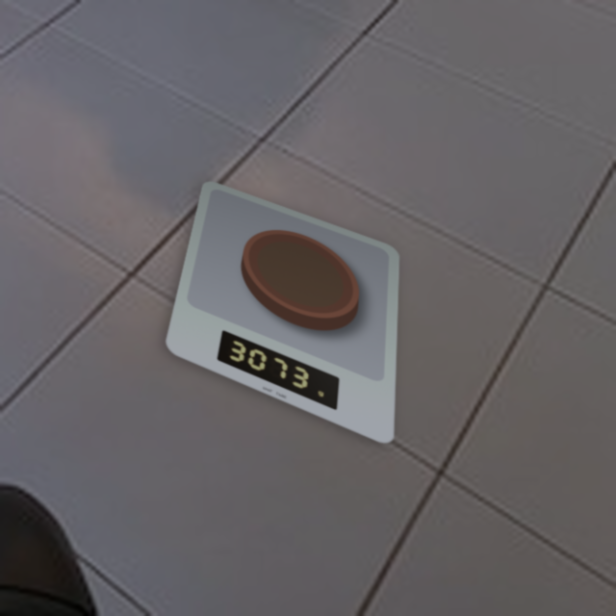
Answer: 3073 g
